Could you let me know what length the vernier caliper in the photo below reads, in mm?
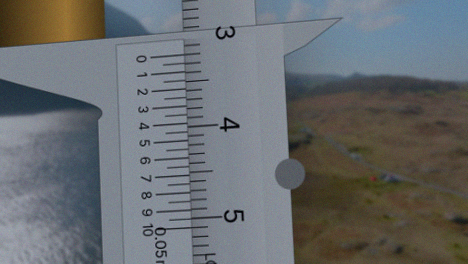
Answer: 32.0 mm
